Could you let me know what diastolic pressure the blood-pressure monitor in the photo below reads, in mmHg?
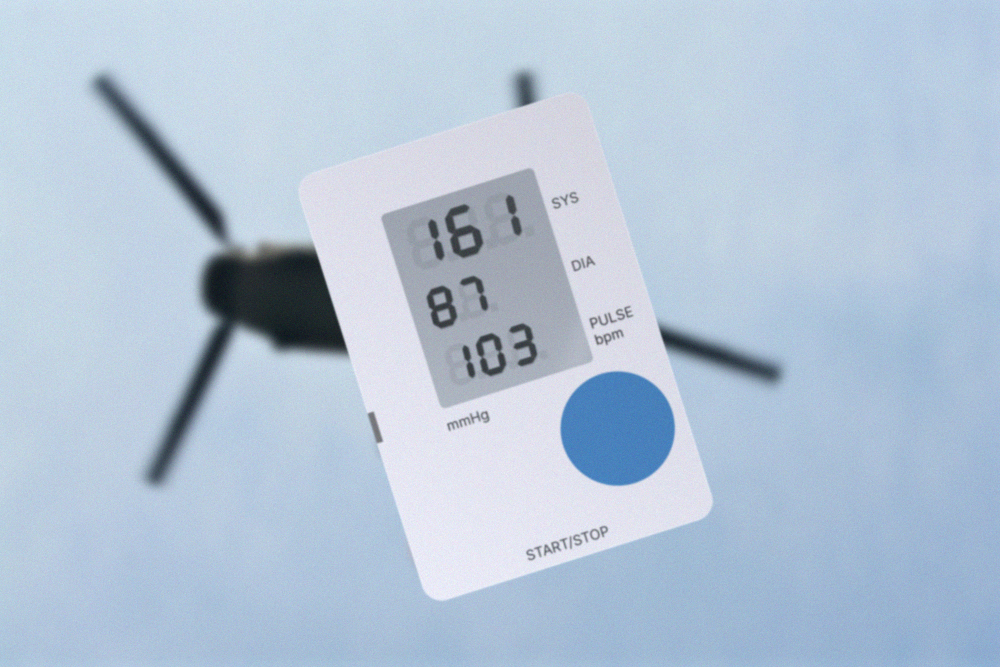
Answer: 87 mmHg
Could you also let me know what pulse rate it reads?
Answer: 103 bpm
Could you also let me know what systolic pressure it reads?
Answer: 161 mmHg
